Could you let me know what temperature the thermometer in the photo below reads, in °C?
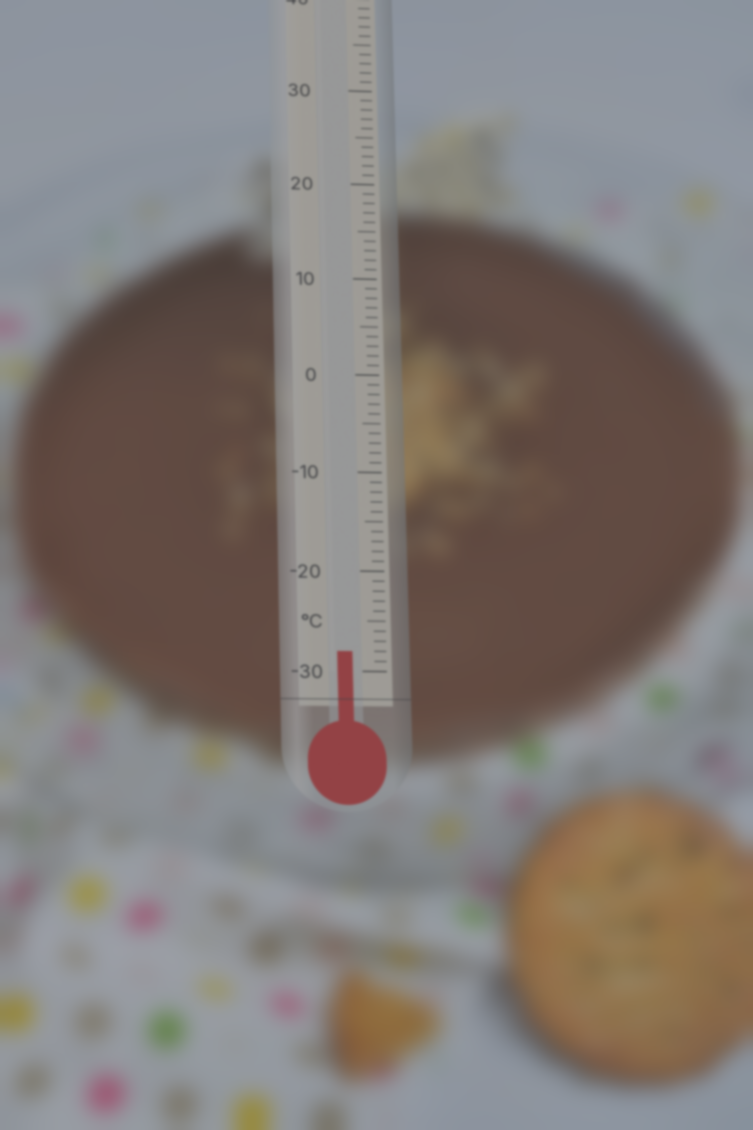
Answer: -28 °C
